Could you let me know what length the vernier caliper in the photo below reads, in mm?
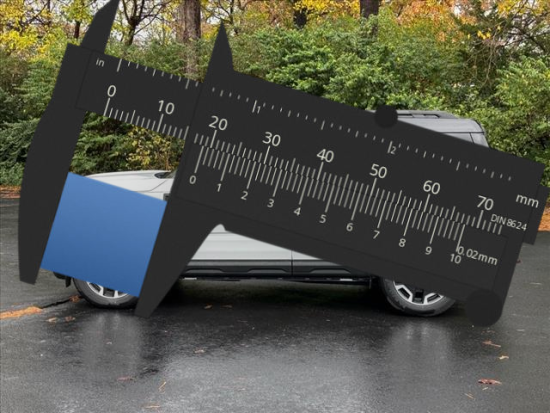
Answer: 18.6 mm
